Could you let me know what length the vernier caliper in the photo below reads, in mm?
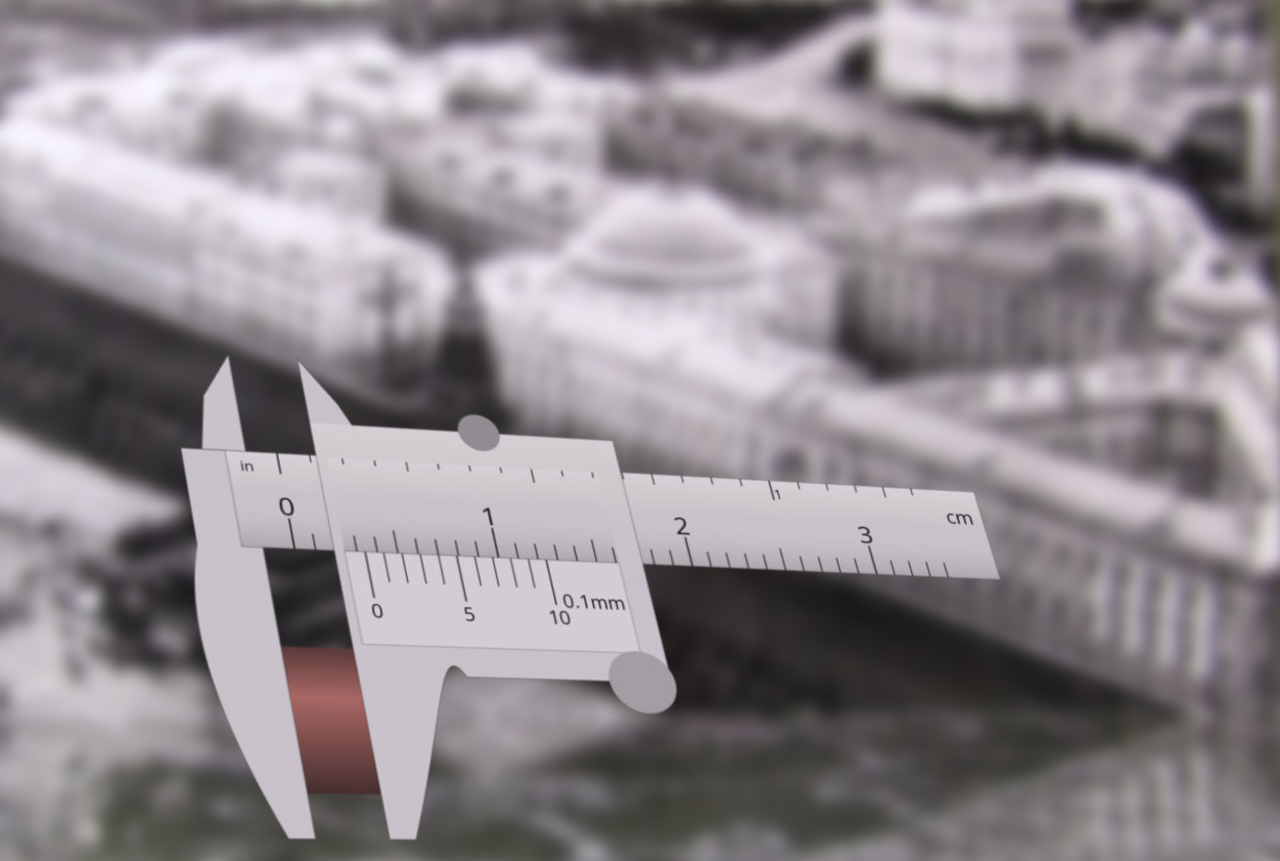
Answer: 3.4 mm
